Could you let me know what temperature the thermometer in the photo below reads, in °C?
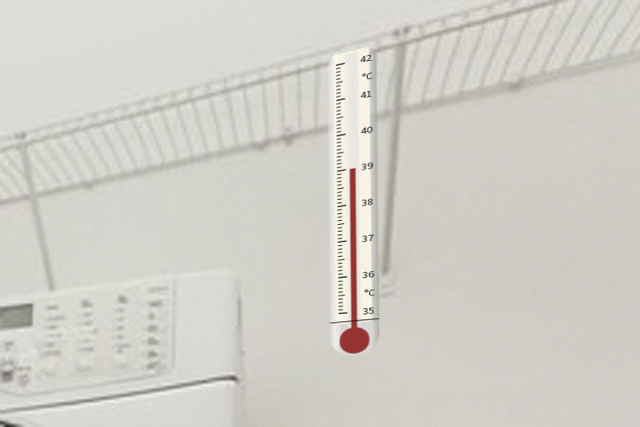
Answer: 39 °C
